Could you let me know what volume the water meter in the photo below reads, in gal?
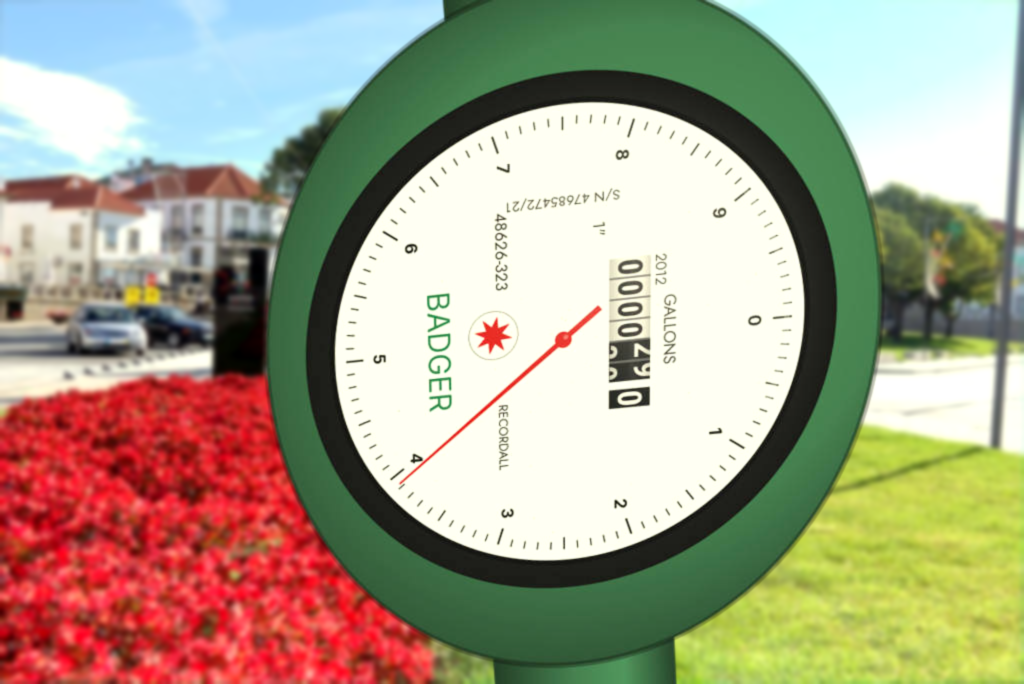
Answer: 293.9 gal
